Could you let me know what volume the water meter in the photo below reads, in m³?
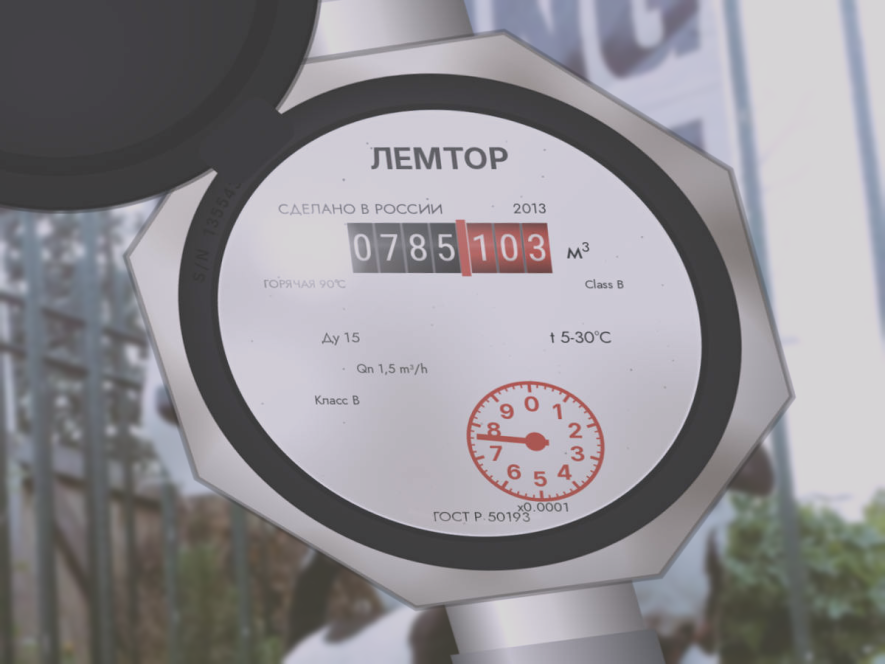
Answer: 785.1037 m³
